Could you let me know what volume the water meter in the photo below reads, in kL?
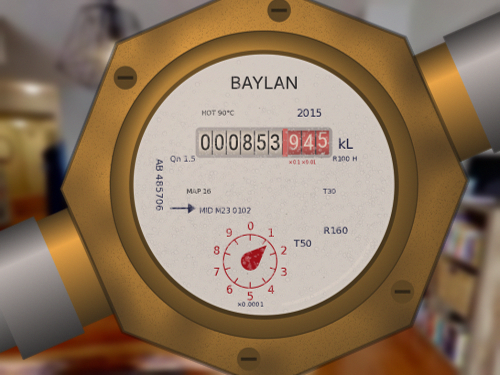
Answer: 853.9451 kL
